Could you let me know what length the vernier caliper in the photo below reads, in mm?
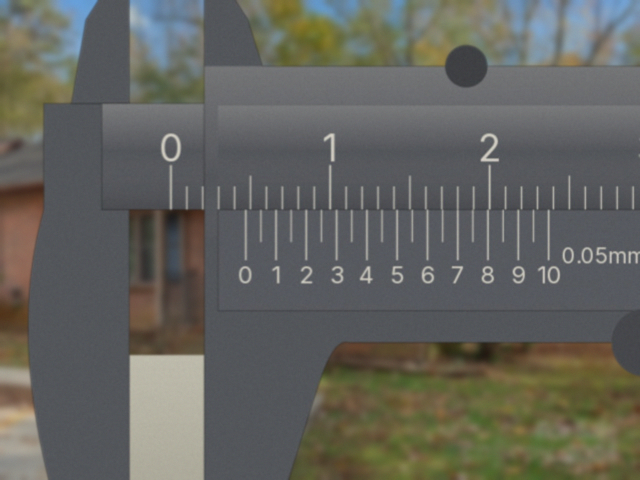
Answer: 4.7 mm
